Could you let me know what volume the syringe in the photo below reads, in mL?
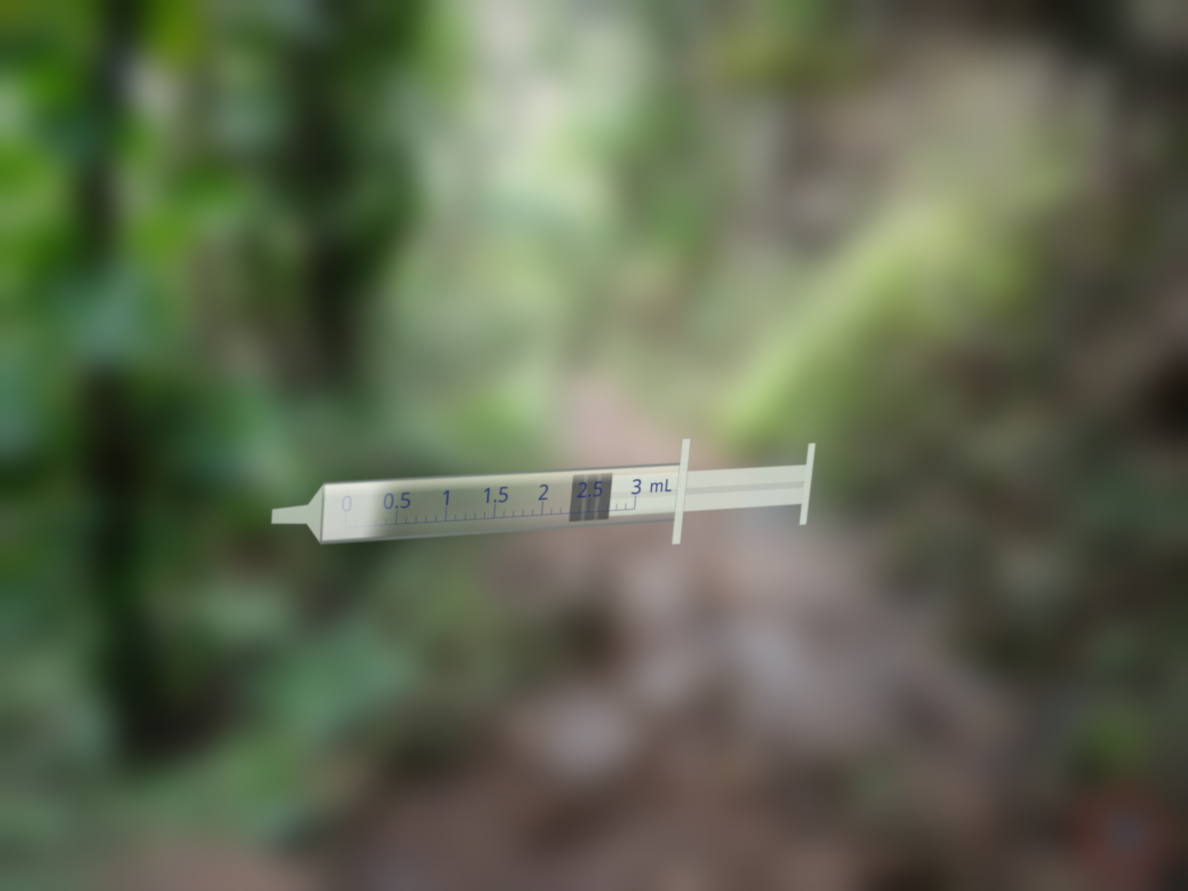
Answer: 2.3 mL
